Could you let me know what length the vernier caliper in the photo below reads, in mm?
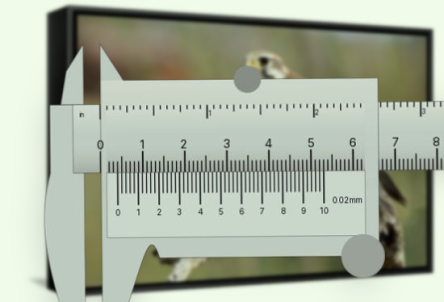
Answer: 4.0 mm
